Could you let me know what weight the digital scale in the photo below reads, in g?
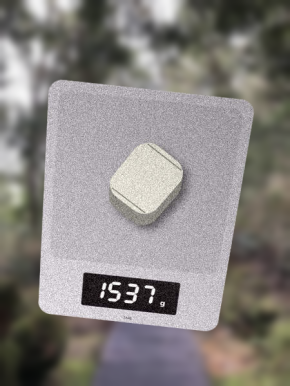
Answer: 1537 g
